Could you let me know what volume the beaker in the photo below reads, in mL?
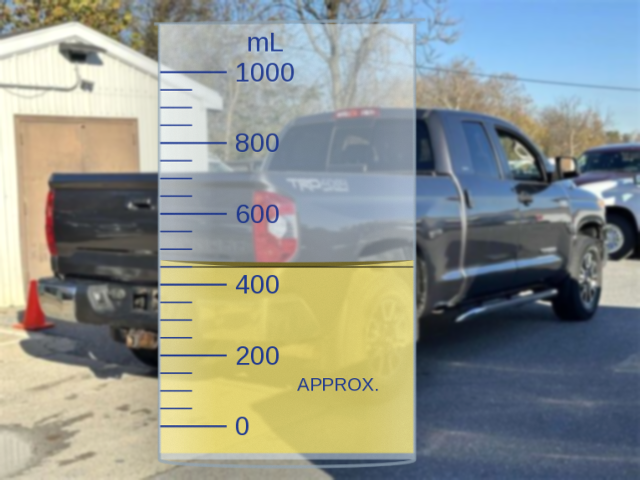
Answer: 450 mL
